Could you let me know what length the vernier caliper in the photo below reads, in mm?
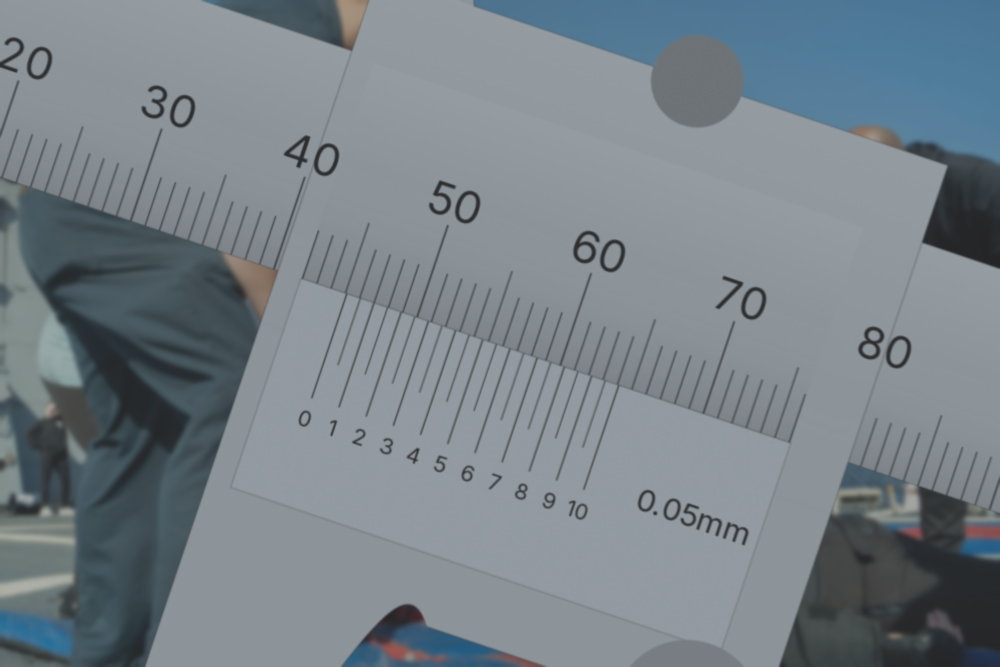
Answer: 45.1 mm
